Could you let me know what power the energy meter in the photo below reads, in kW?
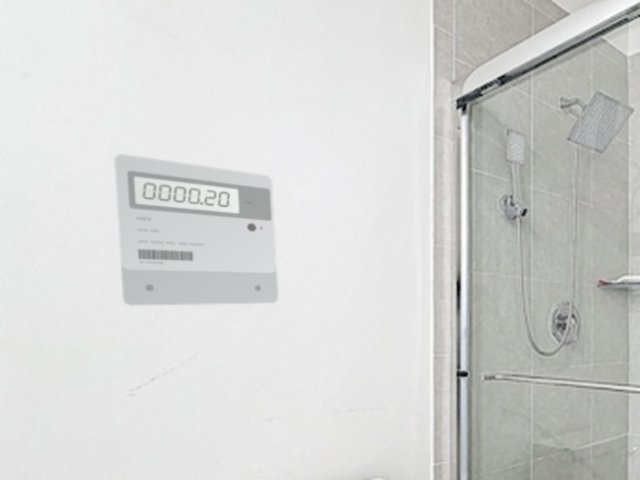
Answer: 0.20 kW
